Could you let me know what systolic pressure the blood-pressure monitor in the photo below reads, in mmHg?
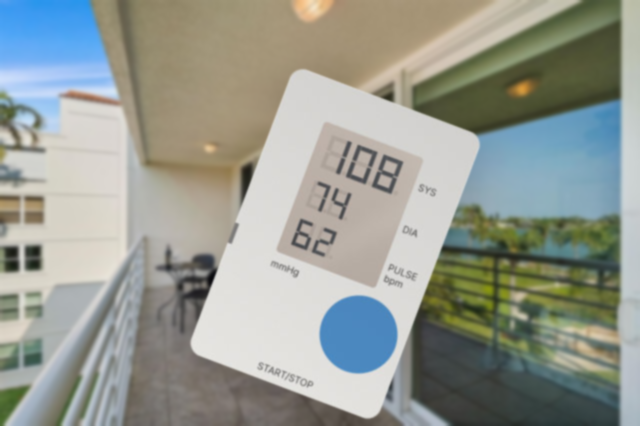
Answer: 108 mmHg
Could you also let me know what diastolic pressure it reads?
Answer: 74 mmHg
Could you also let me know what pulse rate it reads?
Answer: 62 bpm
